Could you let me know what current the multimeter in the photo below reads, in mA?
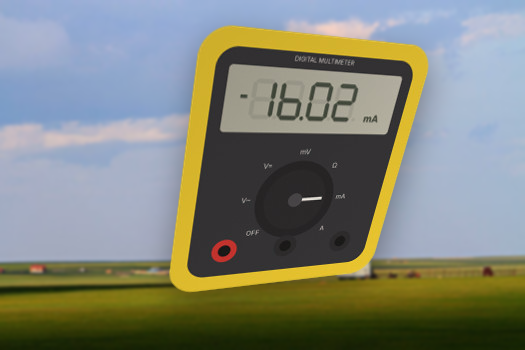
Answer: -16.02 mA
